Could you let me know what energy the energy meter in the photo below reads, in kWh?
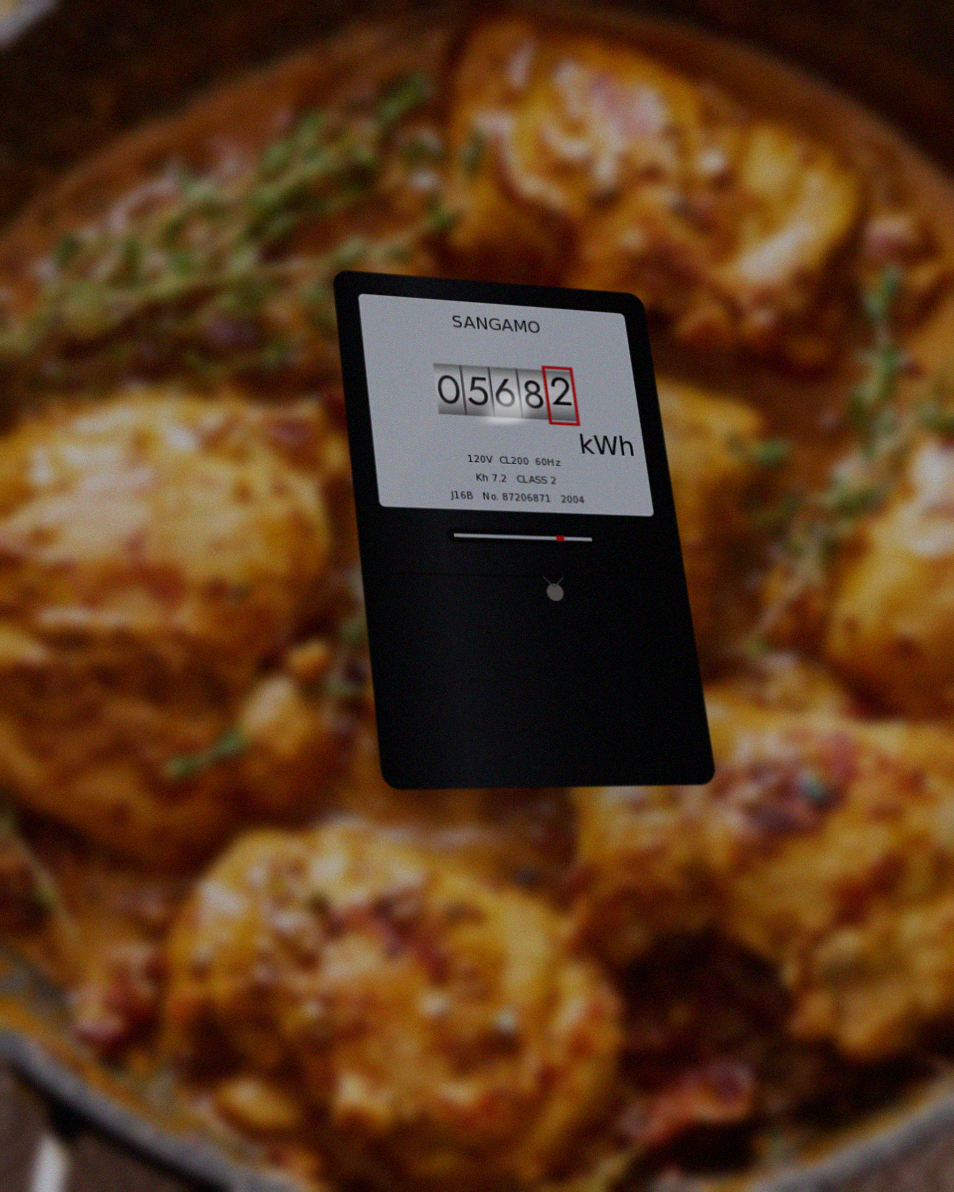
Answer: 568.2 kWh
